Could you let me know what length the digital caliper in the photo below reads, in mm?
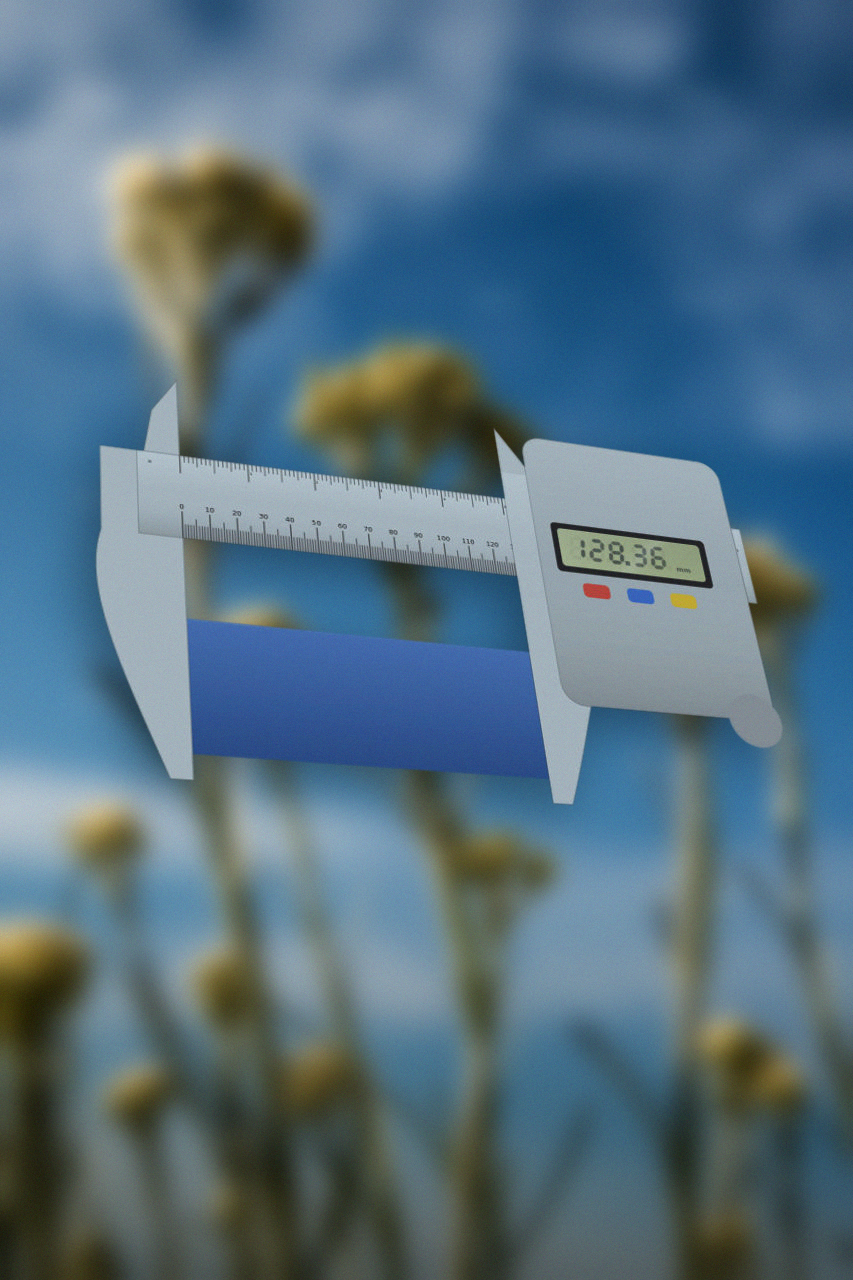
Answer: 128.36 mm
